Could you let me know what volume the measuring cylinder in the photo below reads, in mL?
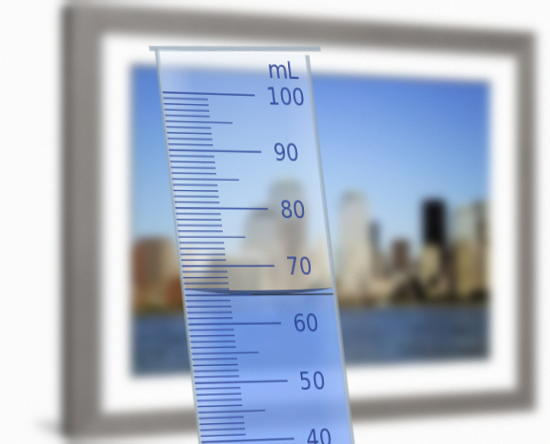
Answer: 65 mL
